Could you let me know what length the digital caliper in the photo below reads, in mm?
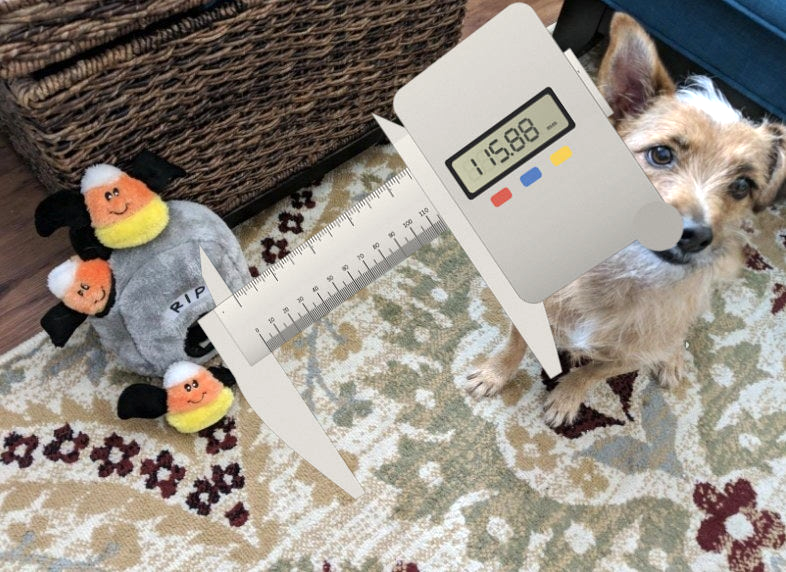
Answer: 115.88 mm
